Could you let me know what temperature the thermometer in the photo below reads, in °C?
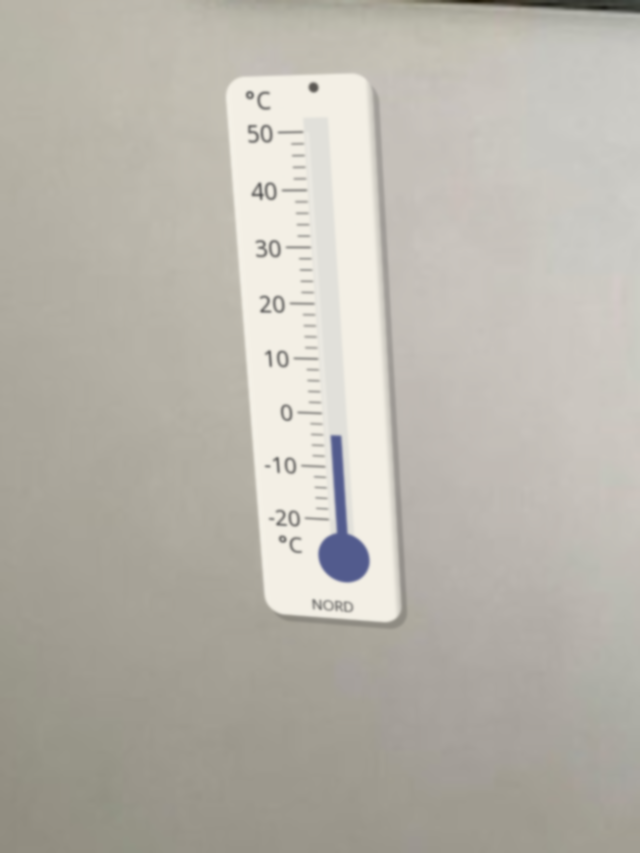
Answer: -4 °C
